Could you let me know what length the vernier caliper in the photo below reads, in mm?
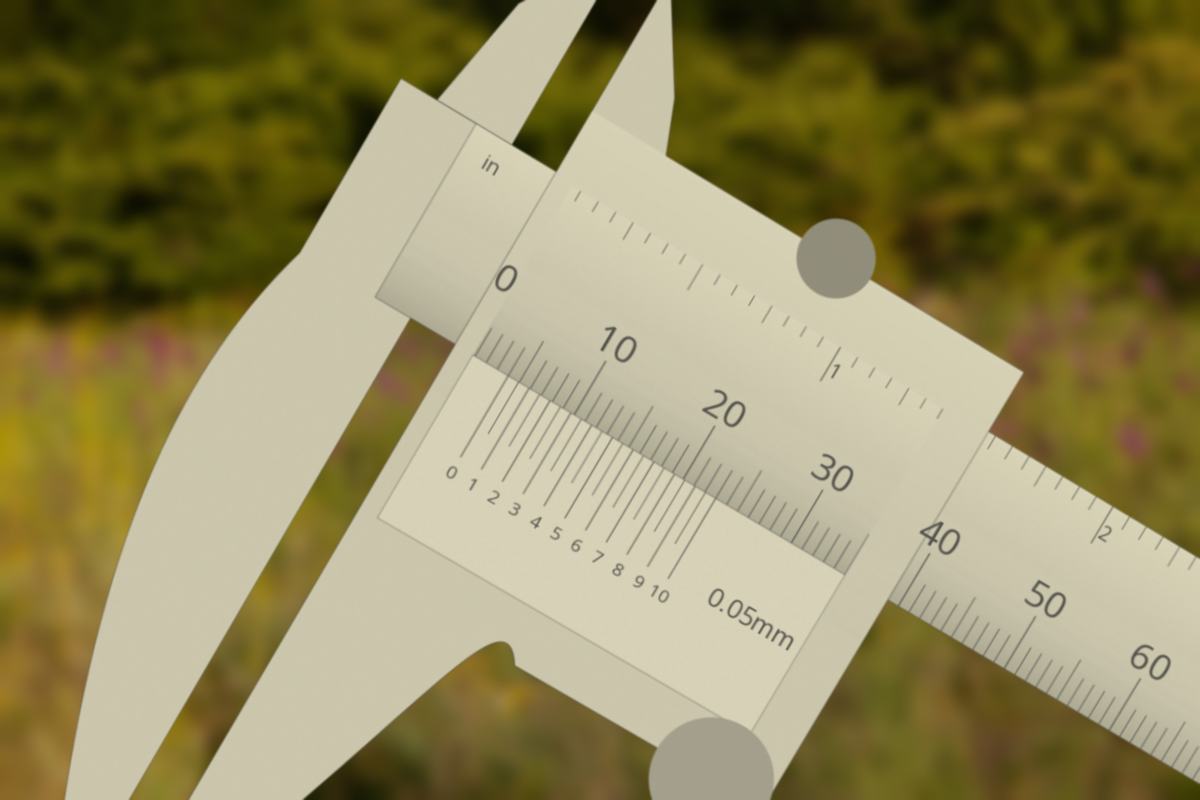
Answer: 4.0 mm
